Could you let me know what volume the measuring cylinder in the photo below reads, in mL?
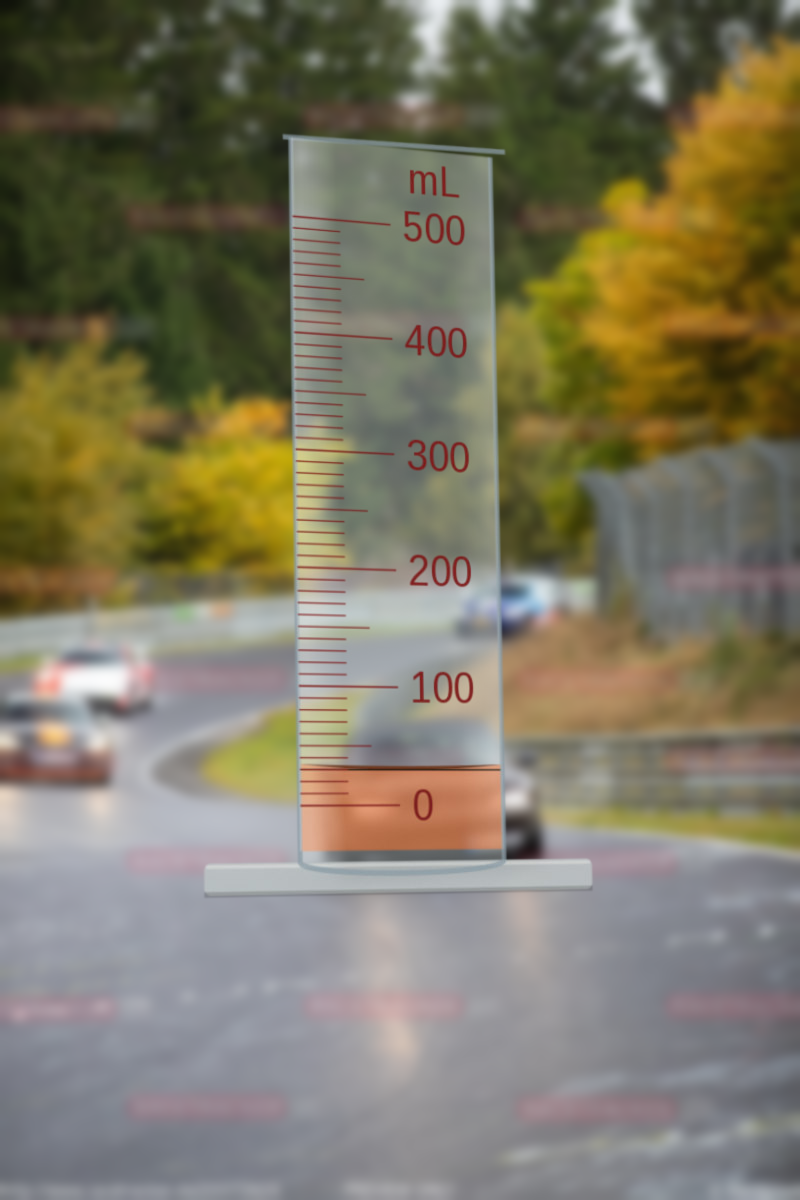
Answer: 30 mL
